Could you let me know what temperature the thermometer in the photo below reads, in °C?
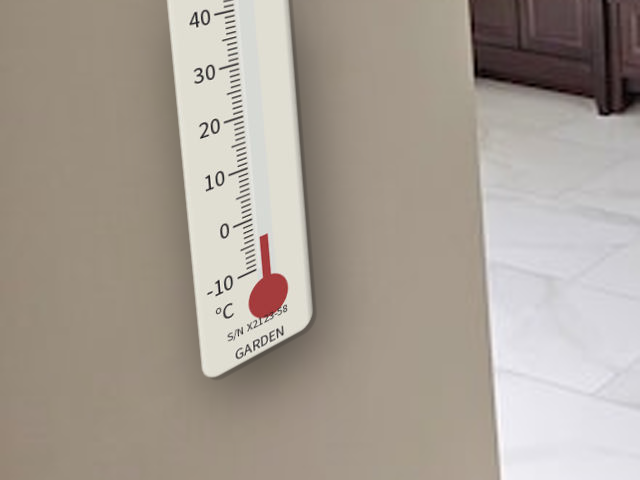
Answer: -4 °C
